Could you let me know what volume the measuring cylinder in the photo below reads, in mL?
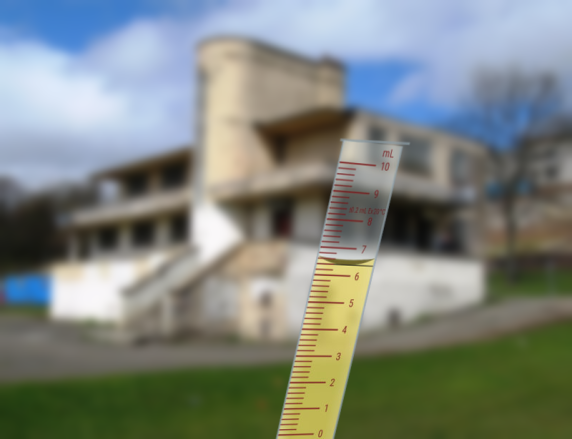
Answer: 6.4 mL
